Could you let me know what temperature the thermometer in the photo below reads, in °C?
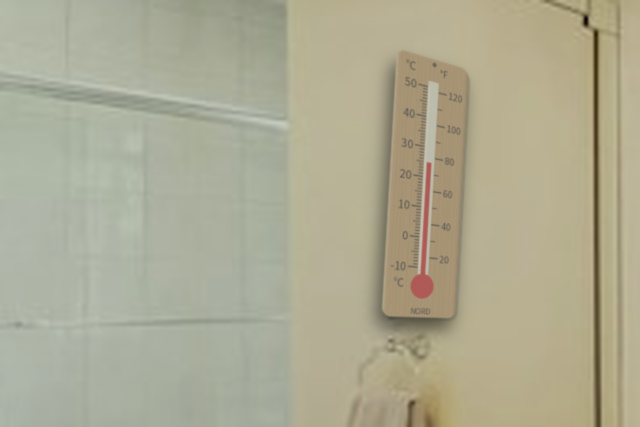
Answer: 25 °C
